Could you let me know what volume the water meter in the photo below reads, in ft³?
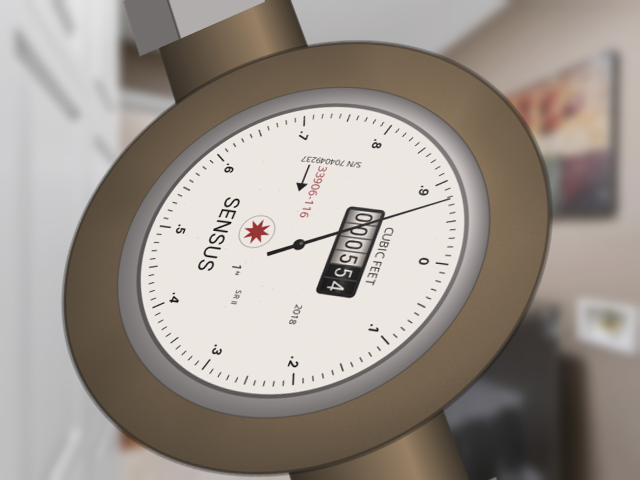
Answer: 553.92 ft³
